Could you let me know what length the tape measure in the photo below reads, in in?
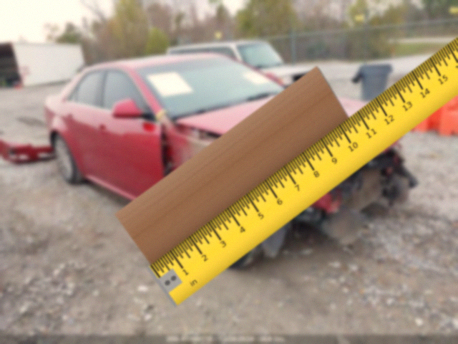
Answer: 10.5 in
